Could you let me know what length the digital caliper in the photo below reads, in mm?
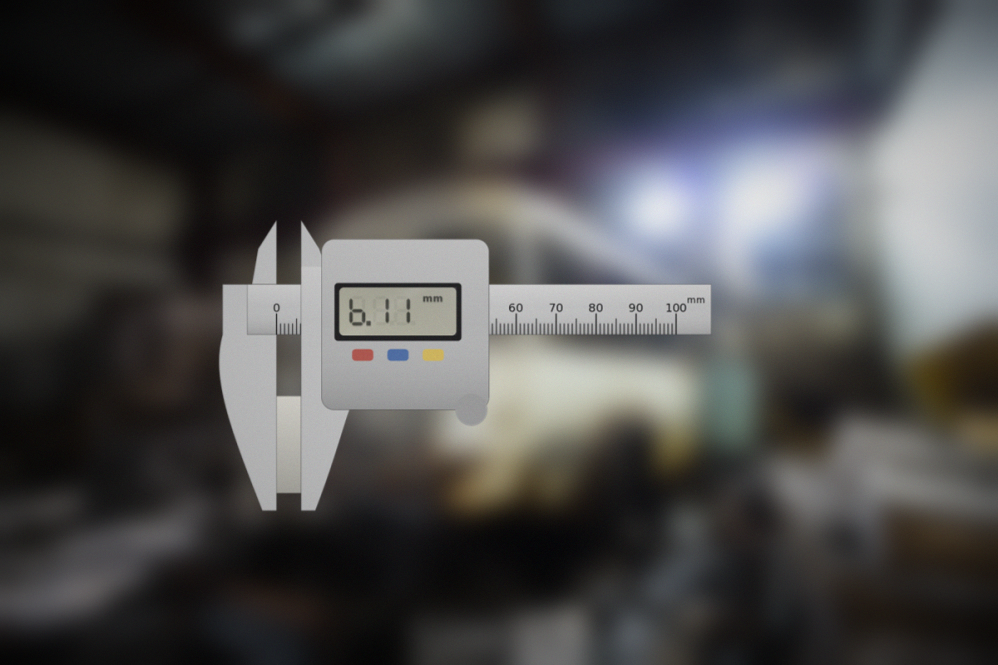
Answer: 6.11 mm
